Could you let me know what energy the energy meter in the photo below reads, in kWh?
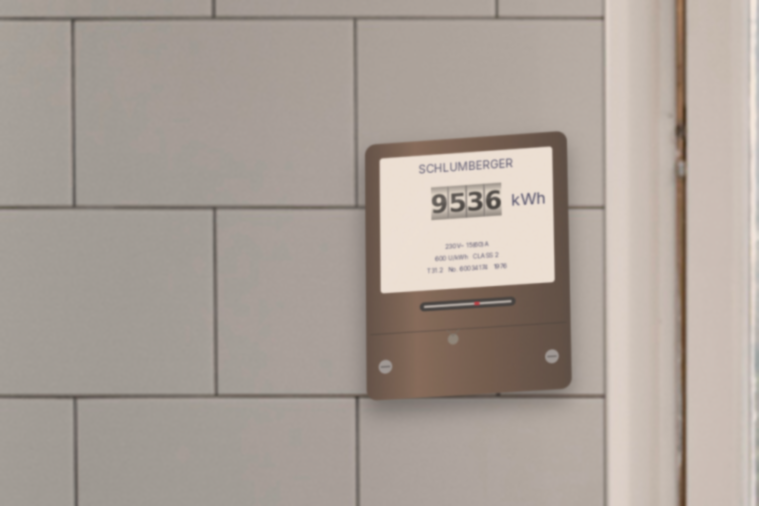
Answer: 9536 kWh
